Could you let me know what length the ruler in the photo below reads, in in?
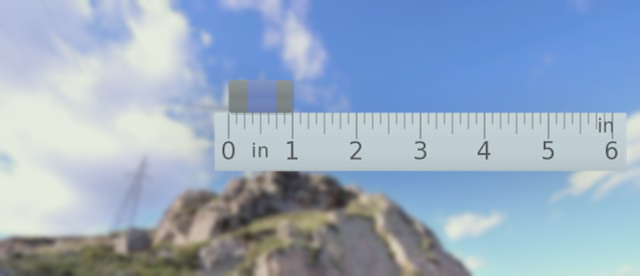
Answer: 1 in
